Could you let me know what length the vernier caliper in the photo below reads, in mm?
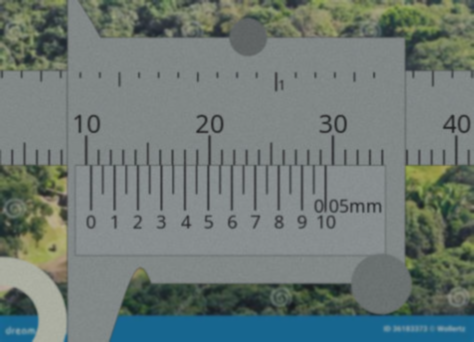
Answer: 10.4 mm
